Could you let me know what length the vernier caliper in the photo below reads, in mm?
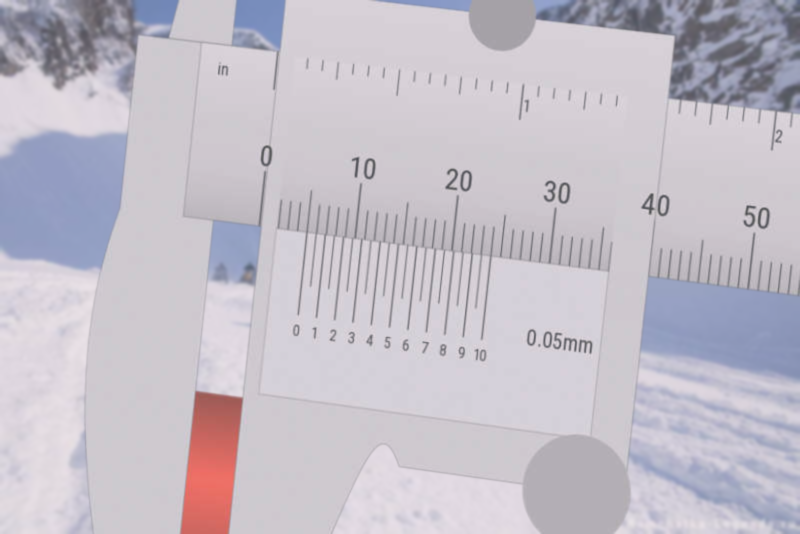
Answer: 5.0 mm
